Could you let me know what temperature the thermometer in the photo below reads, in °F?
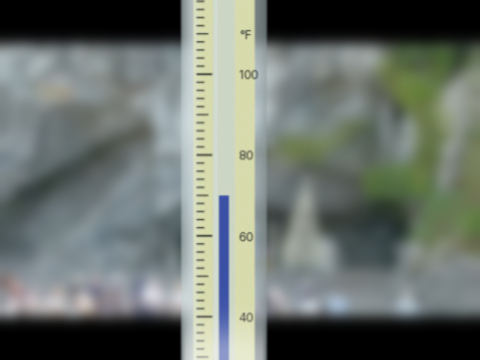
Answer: 70 °F
